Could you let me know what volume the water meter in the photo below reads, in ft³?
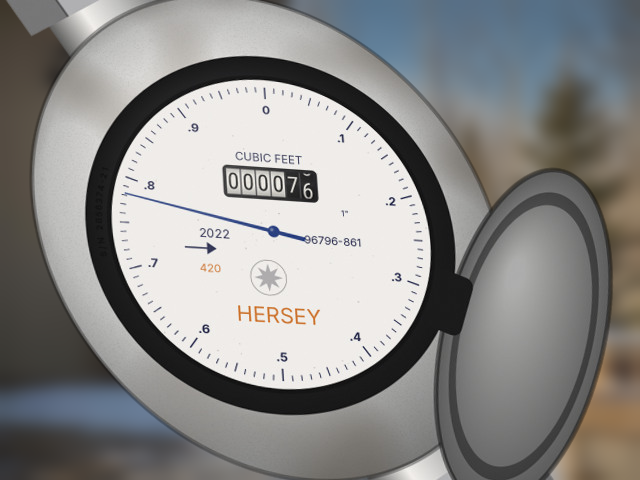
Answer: 75.78 ft³
